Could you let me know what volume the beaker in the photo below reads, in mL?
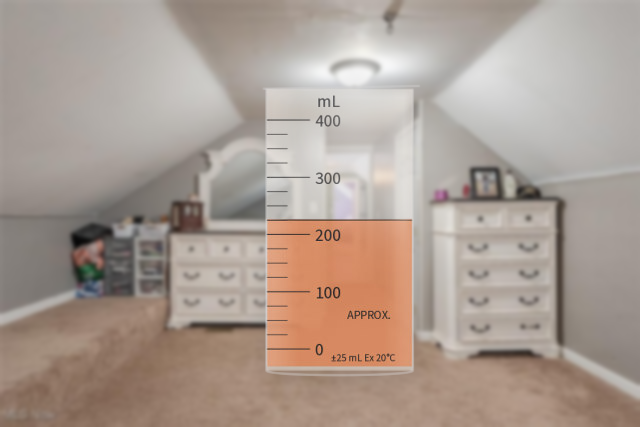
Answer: 225 mL
